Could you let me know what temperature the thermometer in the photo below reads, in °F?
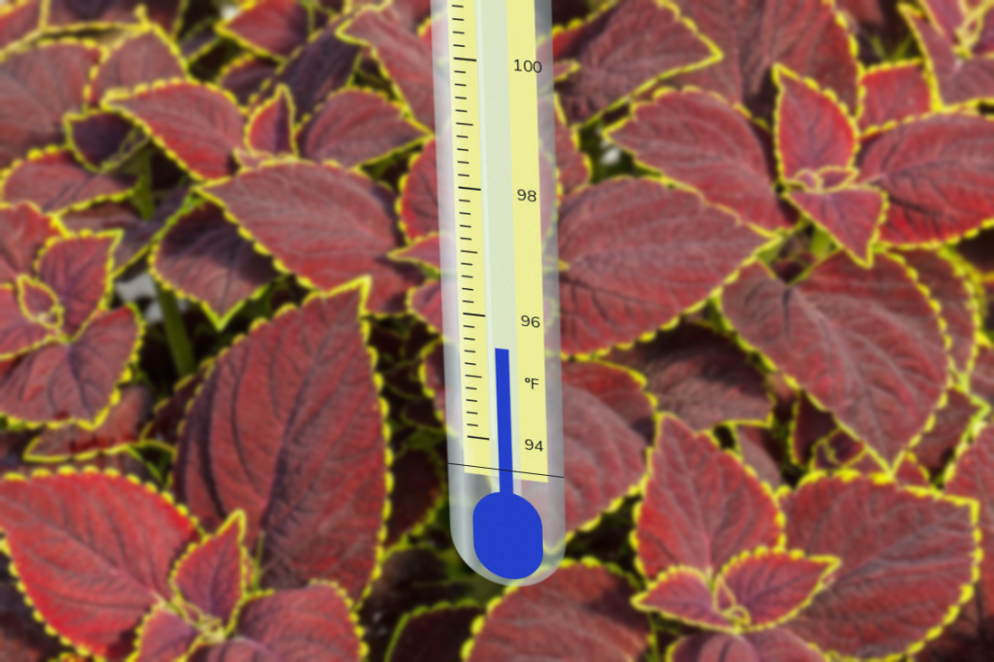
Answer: 95.5 °F
